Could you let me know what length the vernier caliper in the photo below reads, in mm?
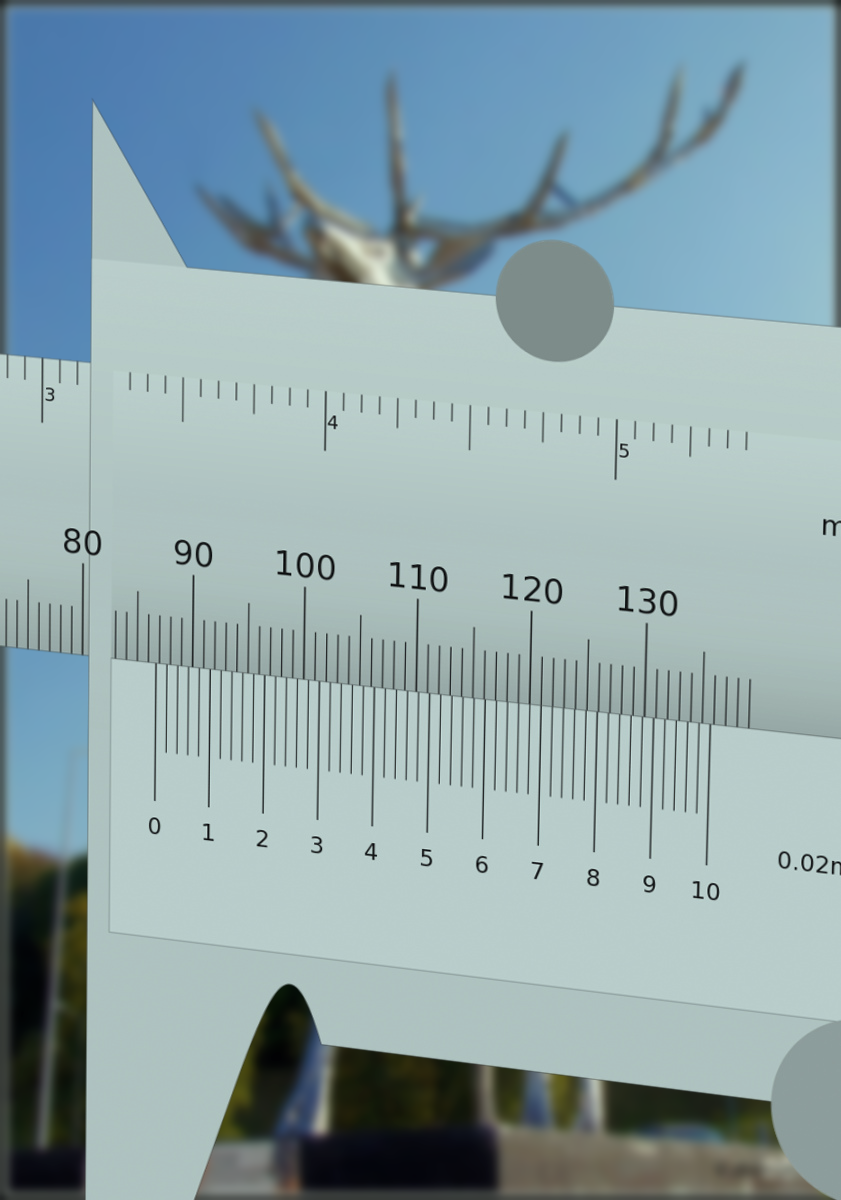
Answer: 86.7 mm
